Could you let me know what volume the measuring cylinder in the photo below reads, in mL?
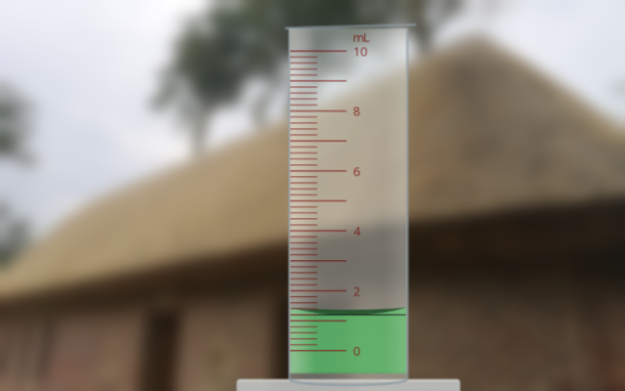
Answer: 1.2 mL
